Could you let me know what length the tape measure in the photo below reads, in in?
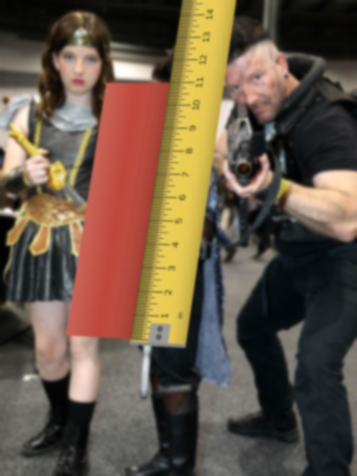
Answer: 11 in
